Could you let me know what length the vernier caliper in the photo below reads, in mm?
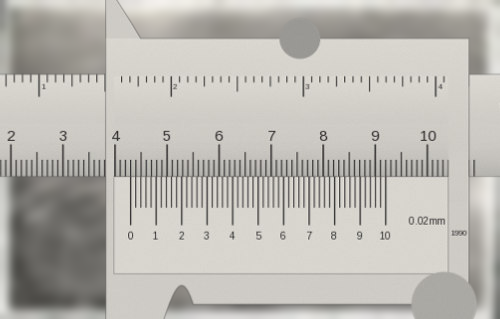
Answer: 43.0 mm
